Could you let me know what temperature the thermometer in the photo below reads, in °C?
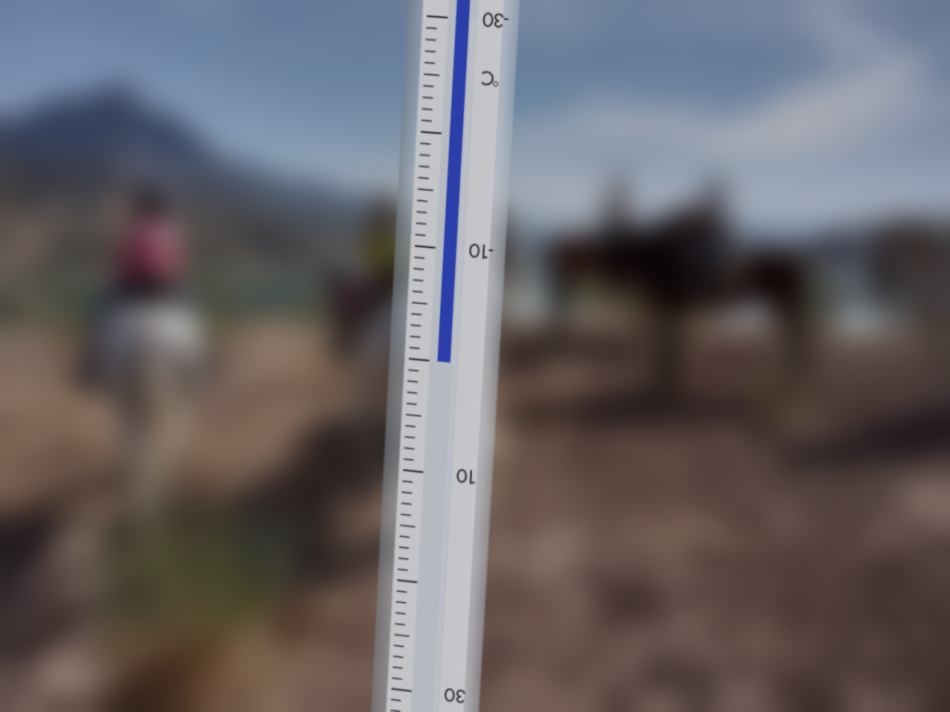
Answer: 0 °C
